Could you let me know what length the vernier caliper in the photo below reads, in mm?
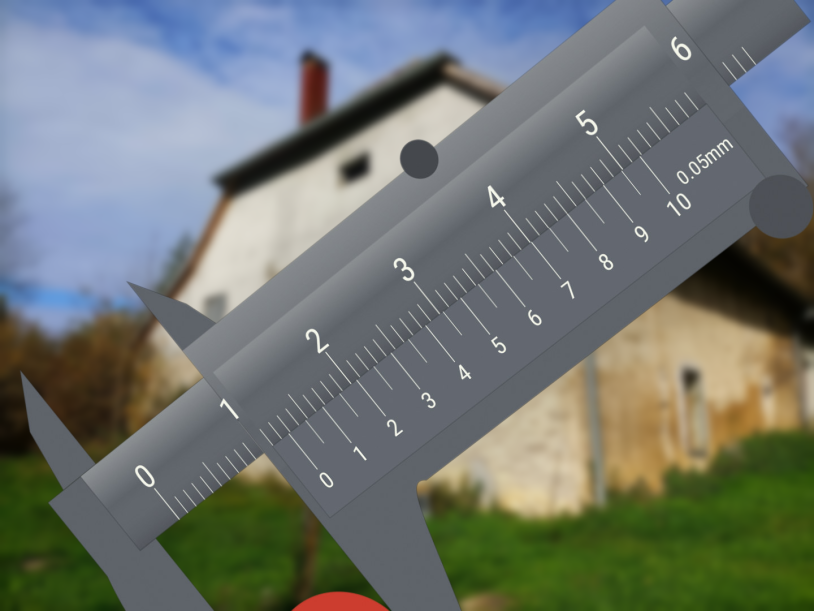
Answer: 12.8 mm
